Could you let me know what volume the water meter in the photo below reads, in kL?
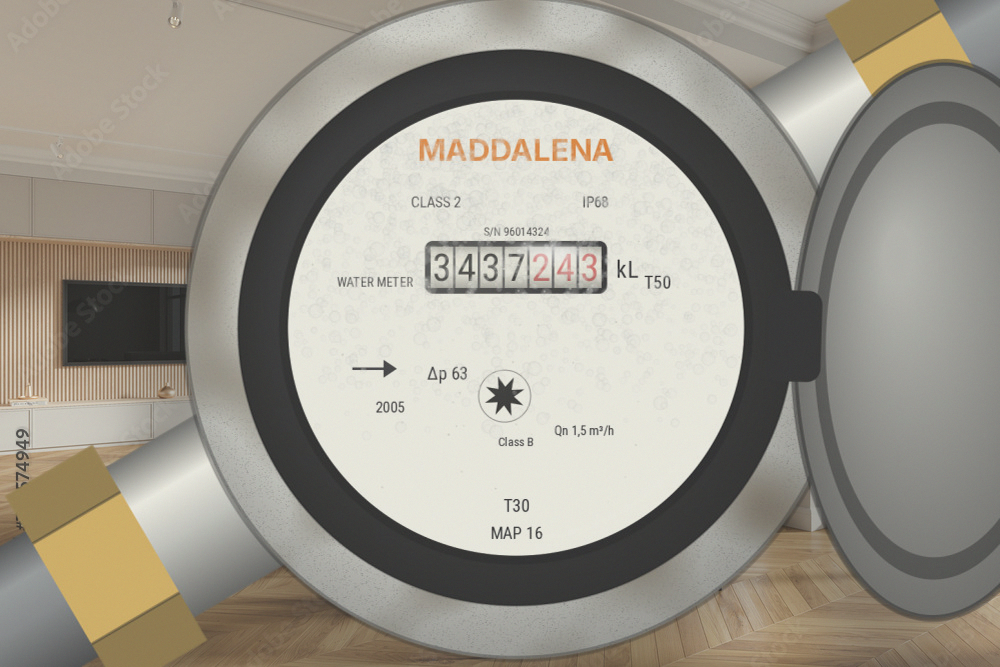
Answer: 3437.243 kL
